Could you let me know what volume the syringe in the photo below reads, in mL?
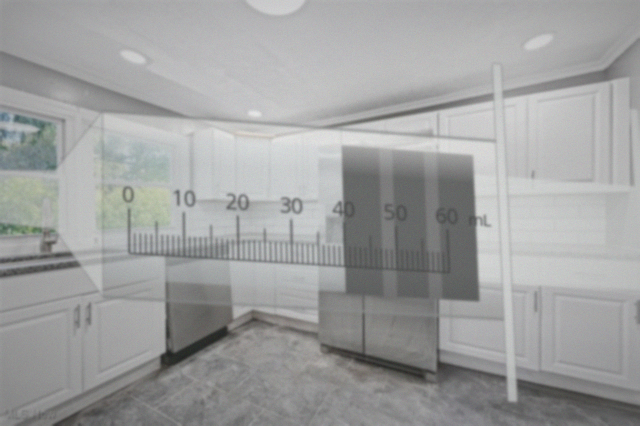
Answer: 40 mL
